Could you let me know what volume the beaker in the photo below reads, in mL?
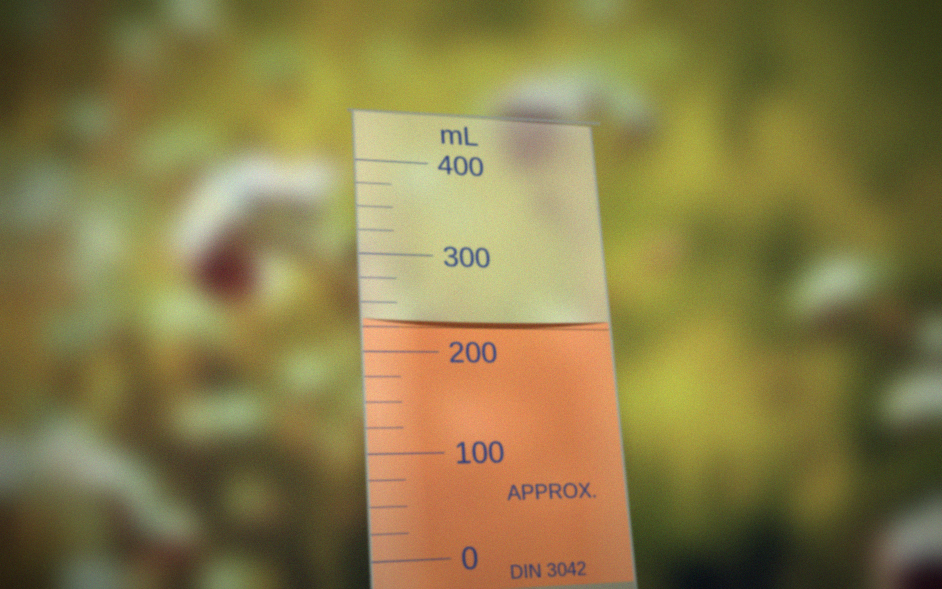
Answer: 225 mL
